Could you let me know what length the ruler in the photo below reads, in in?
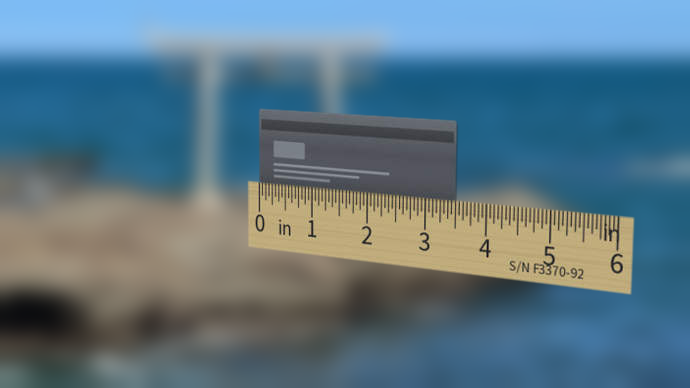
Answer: 3.5 in
